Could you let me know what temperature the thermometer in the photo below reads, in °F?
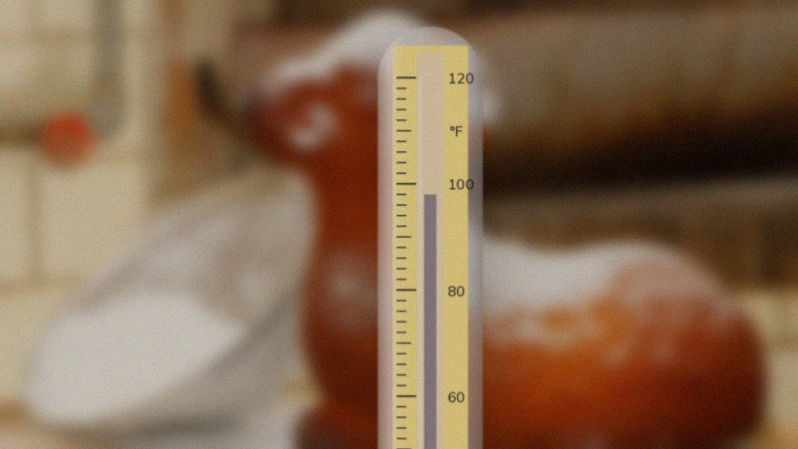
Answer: 98 °F
